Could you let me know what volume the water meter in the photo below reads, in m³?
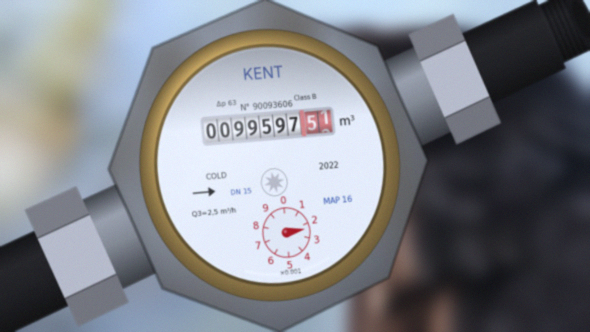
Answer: 99597.512 m³
